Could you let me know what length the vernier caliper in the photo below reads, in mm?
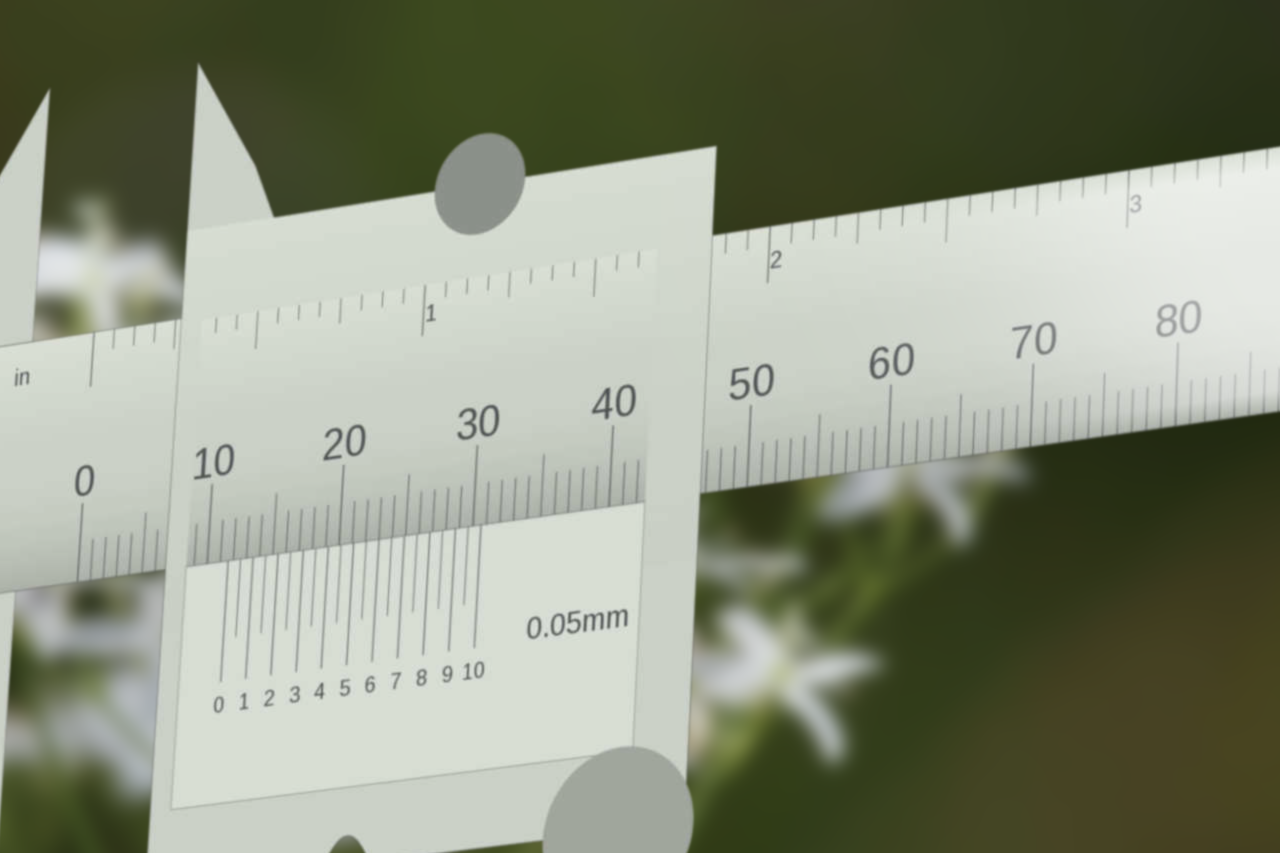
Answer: 11.6 mm
